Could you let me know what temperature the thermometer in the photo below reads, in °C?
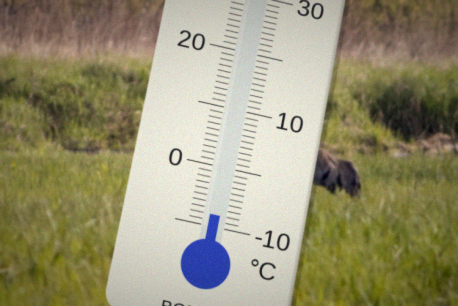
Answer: -8 °C
